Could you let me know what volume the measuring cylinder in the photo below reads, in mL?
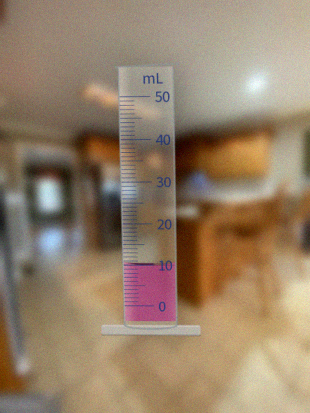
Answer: 10 mL
